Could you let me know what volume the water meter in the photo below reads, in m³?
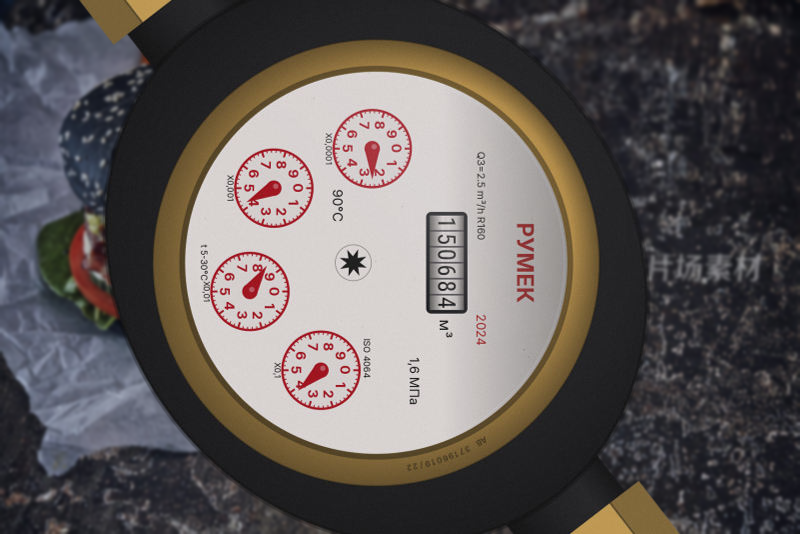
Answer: 150684.3842 m³
